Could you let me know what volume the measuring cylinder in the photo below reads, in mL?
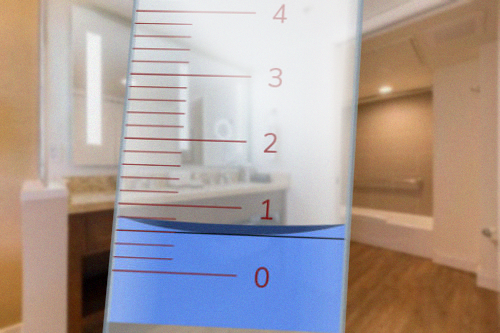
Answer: 0.6 mL
